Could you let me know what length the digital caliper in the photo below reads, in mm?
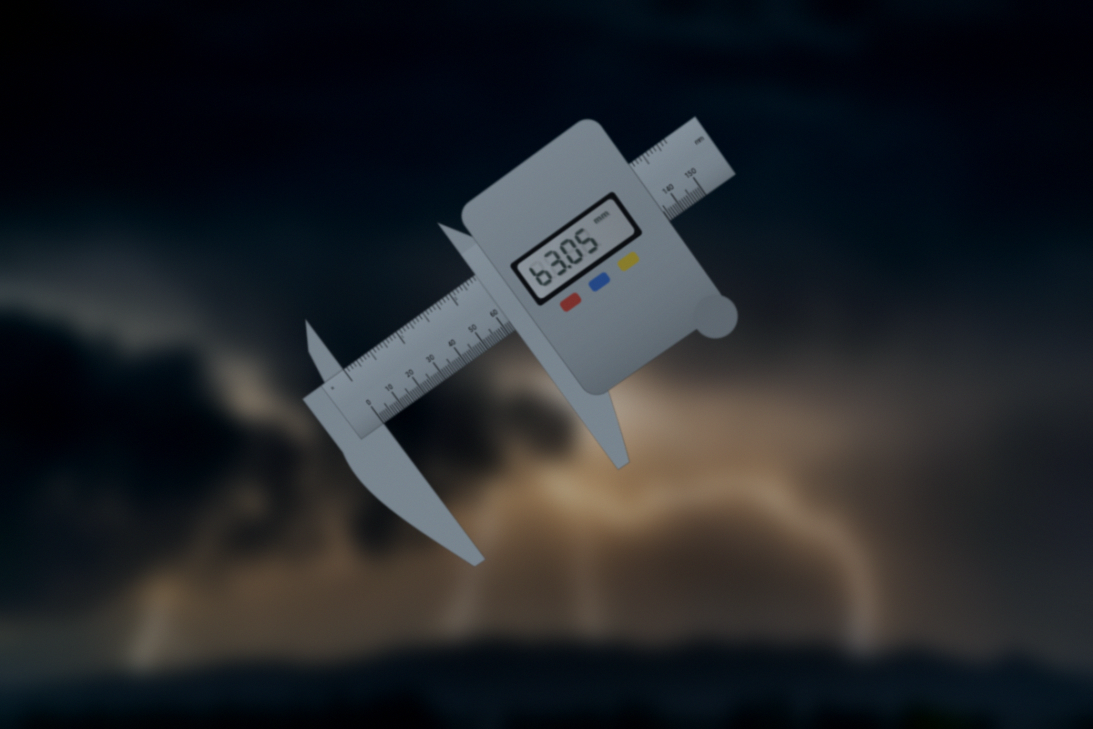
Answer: 63.05 mm
